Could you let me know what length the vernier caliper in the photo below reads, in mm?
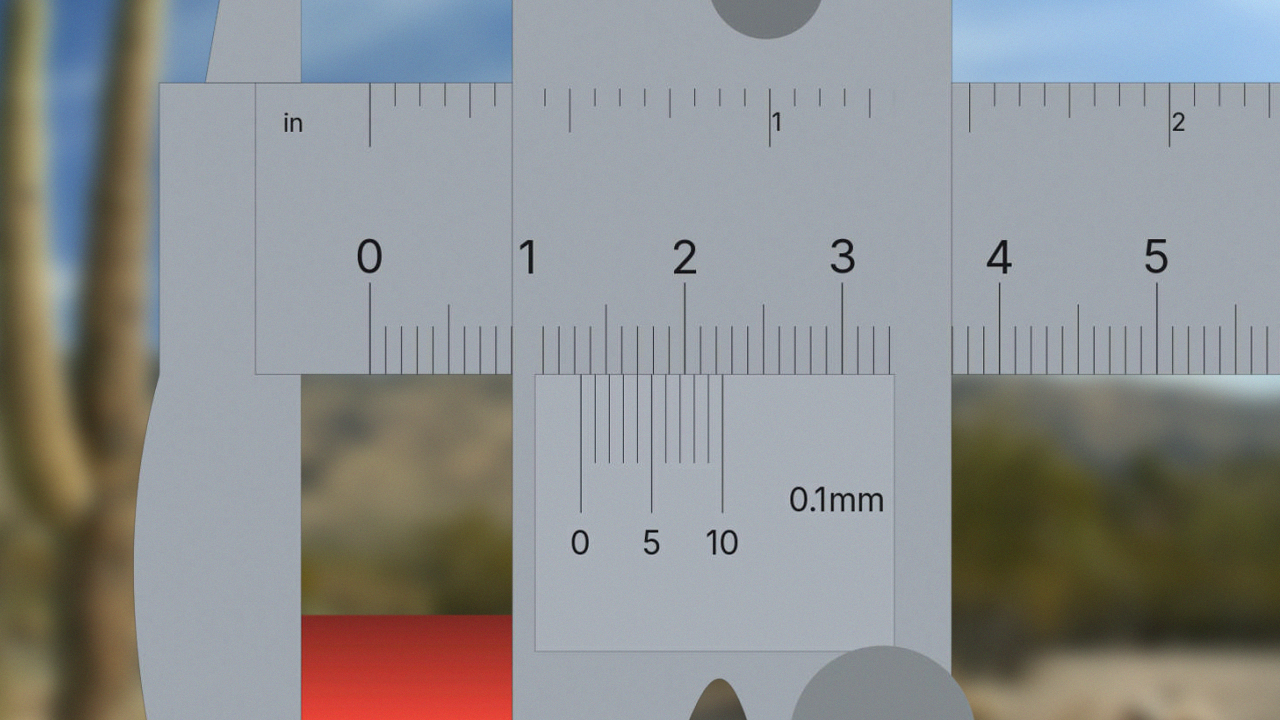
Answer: 13.4 mm
